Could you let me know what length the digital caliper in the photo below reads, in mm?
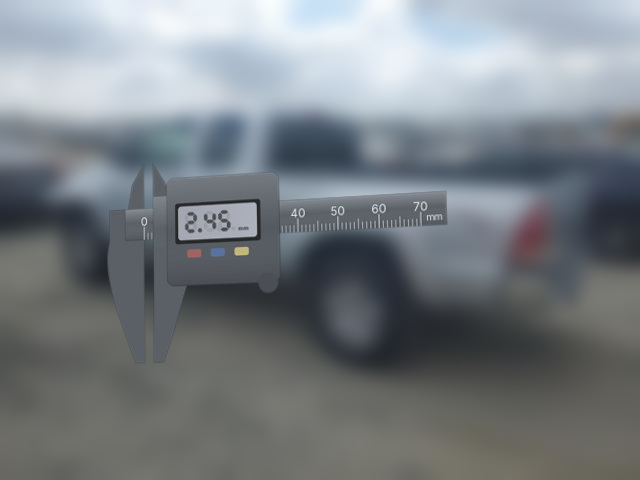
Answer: 2.45 mm
